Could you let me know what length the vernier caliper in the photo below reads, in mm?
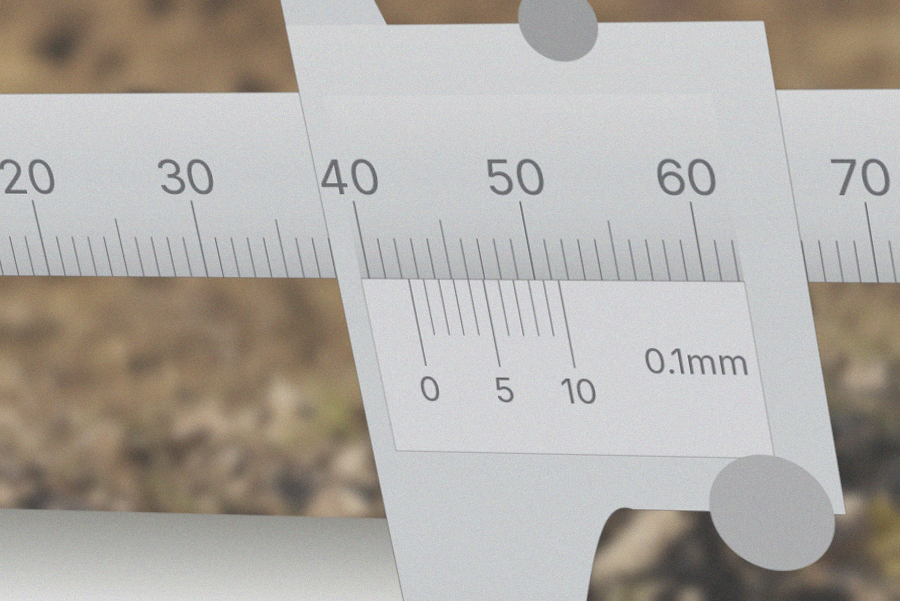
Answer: 42.4 mm
